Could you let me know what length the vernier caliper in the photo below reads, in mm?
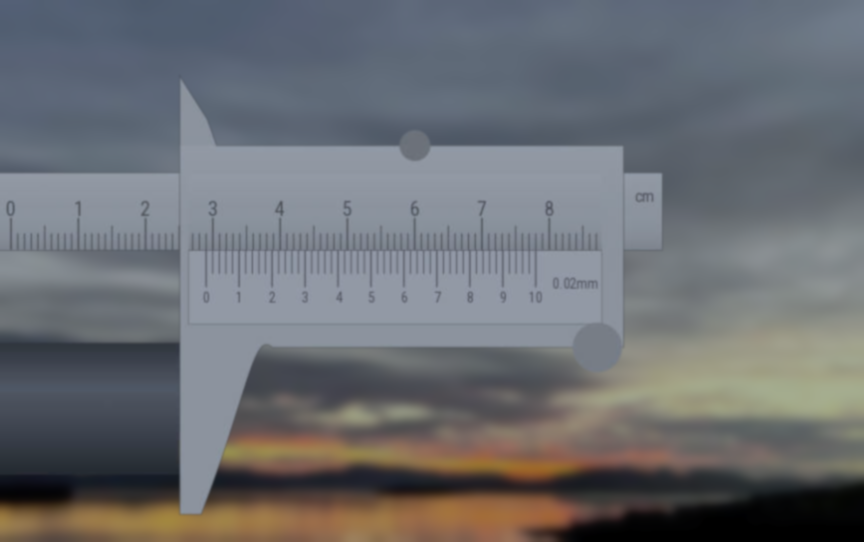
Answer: 29.0 mm
